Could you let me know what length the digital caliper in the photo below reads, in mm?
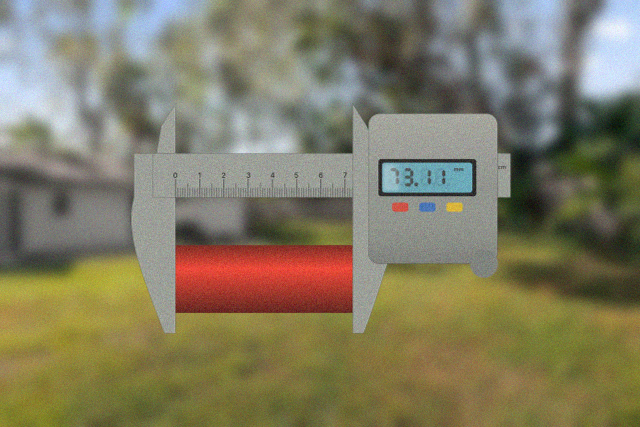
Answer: 73.11 mm
